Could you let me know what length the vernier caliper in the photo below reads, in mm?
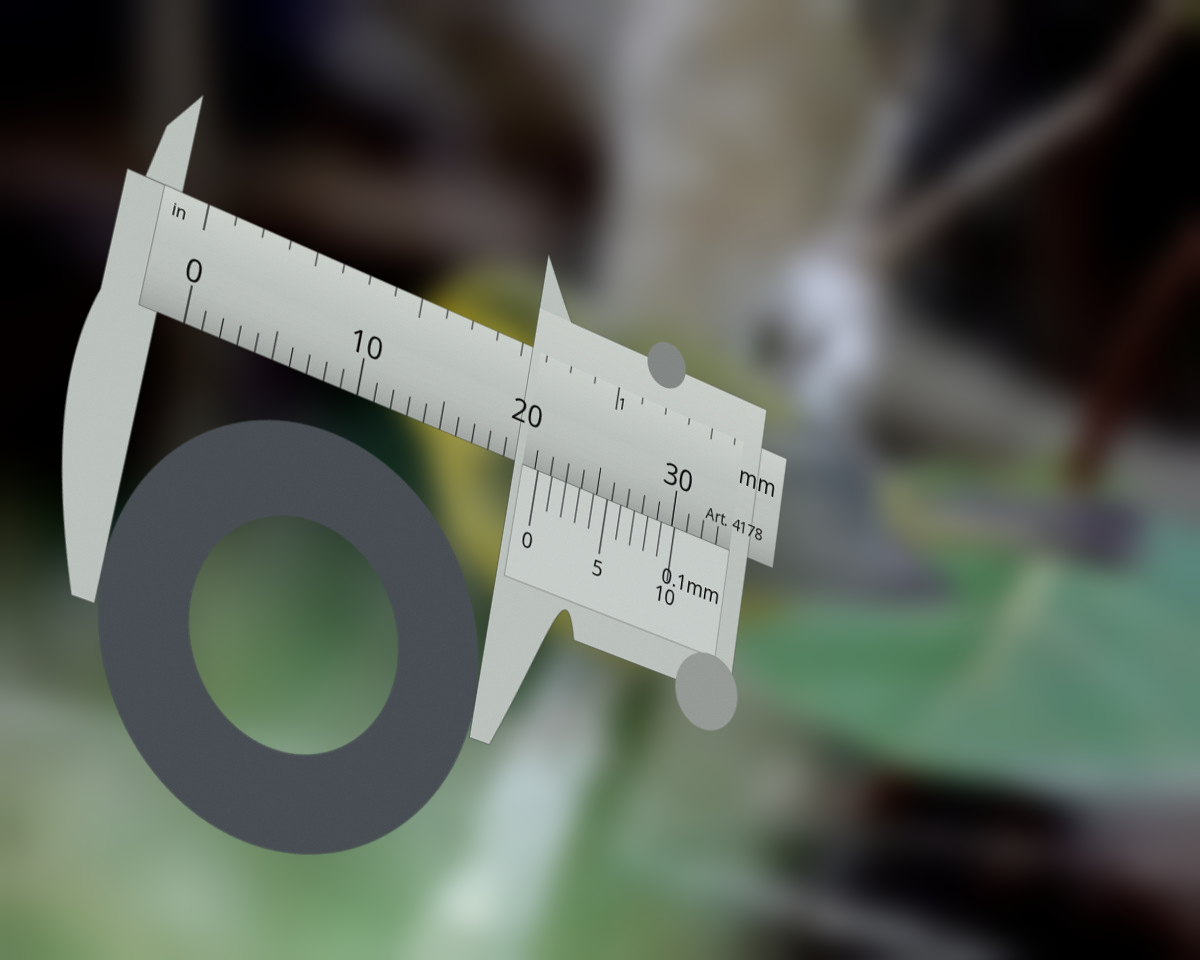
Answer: 21.2 mm
